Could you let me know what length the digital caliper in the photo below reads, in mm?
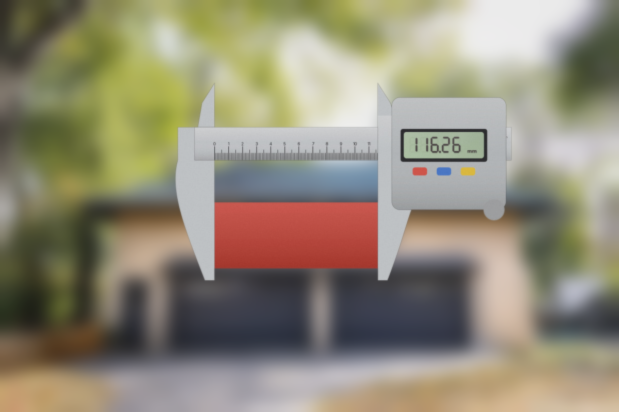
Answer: 116.26 mm
